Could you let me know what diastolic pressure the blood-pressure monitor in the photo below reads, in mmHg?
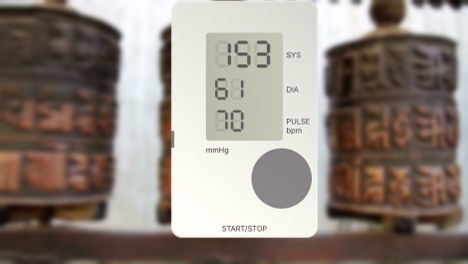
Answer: 61 mmHg
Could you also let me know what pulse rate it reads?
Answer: 70 bpm
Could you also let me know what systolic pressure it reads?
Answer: 153 mmHg
